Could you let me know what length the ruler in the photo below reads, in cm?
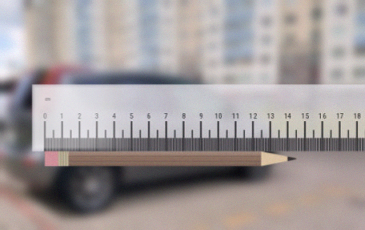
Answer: 14.5 cm
